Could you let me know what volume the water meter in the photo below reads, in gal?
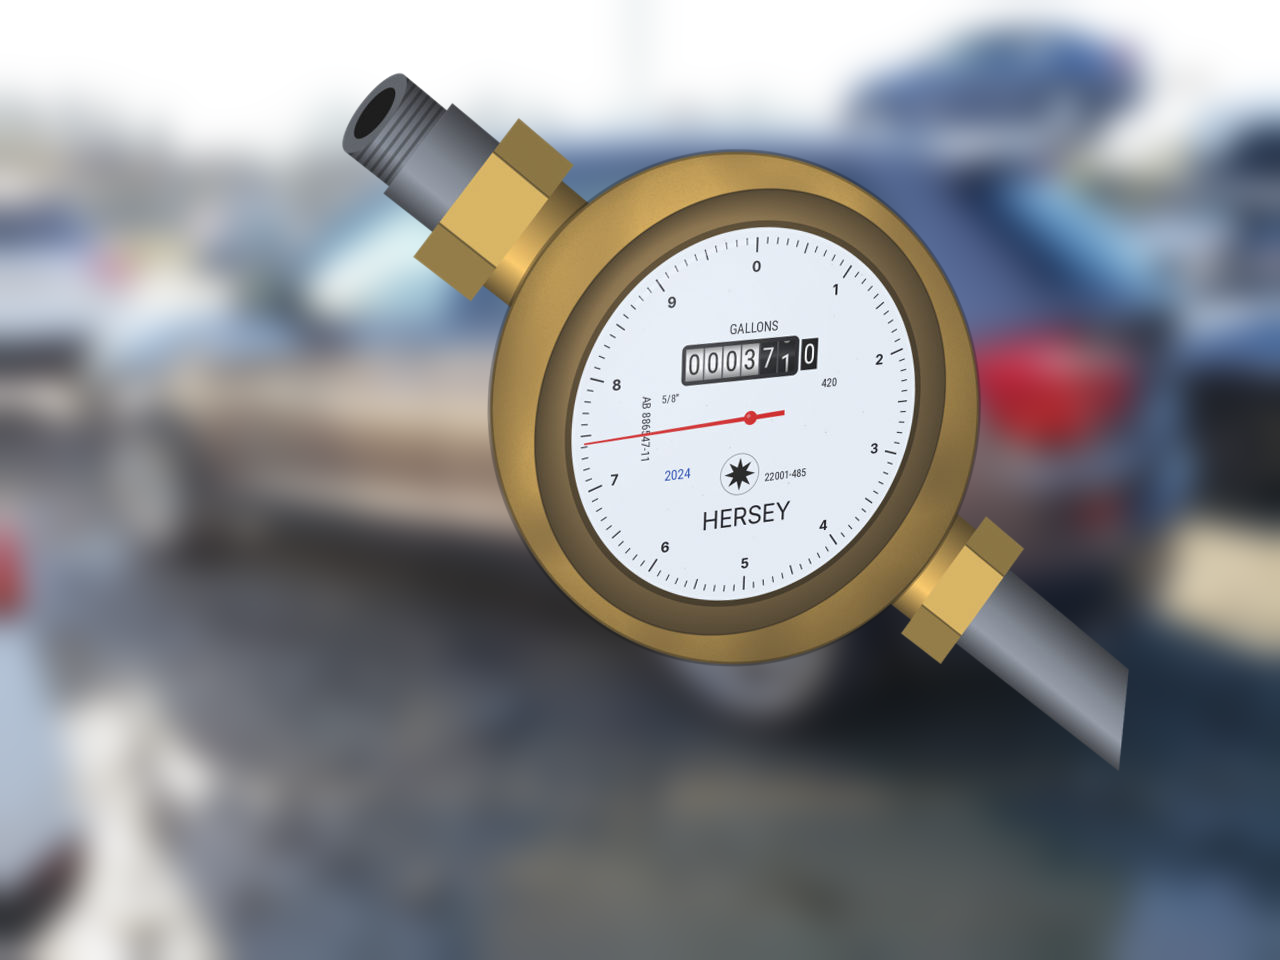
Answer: 3707.4 gal
